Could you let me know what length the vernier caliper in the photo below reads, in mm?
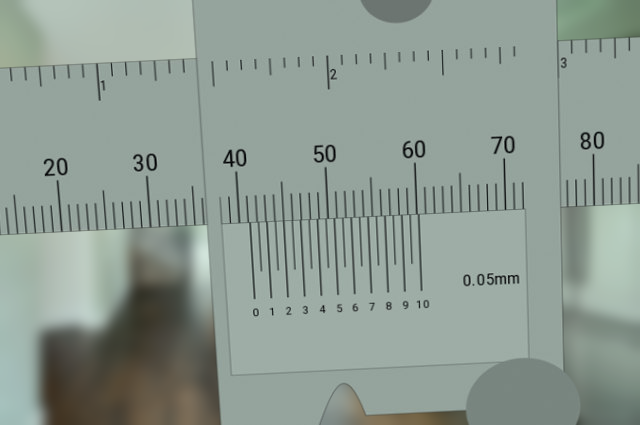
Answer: 41.2 mm
